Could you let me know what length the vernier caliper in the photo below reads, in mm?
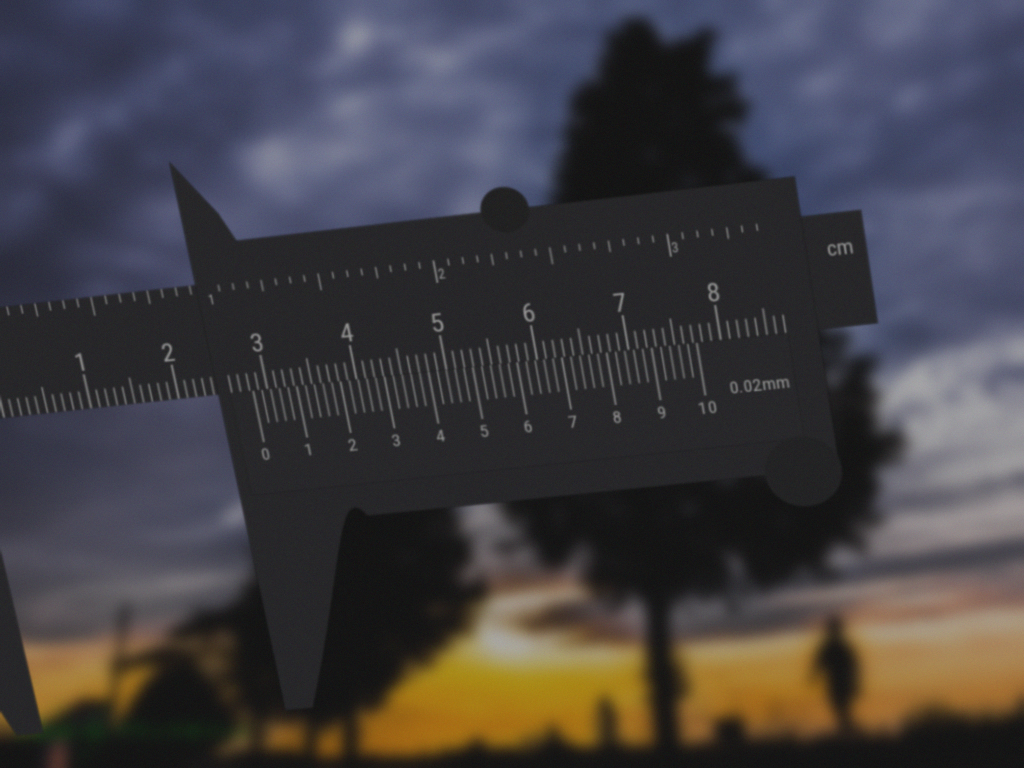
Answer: 28.4 mm
